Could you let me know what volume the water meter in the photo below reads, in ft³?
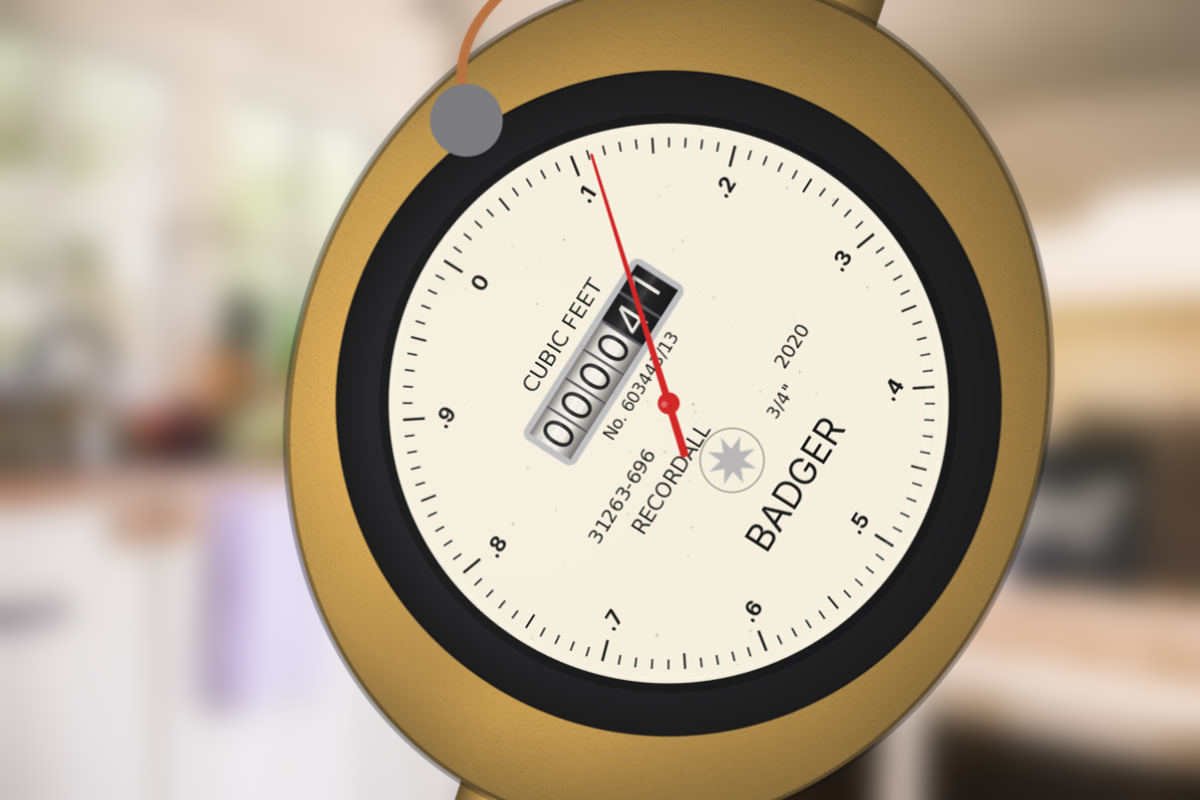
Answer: 41.11 ft³
